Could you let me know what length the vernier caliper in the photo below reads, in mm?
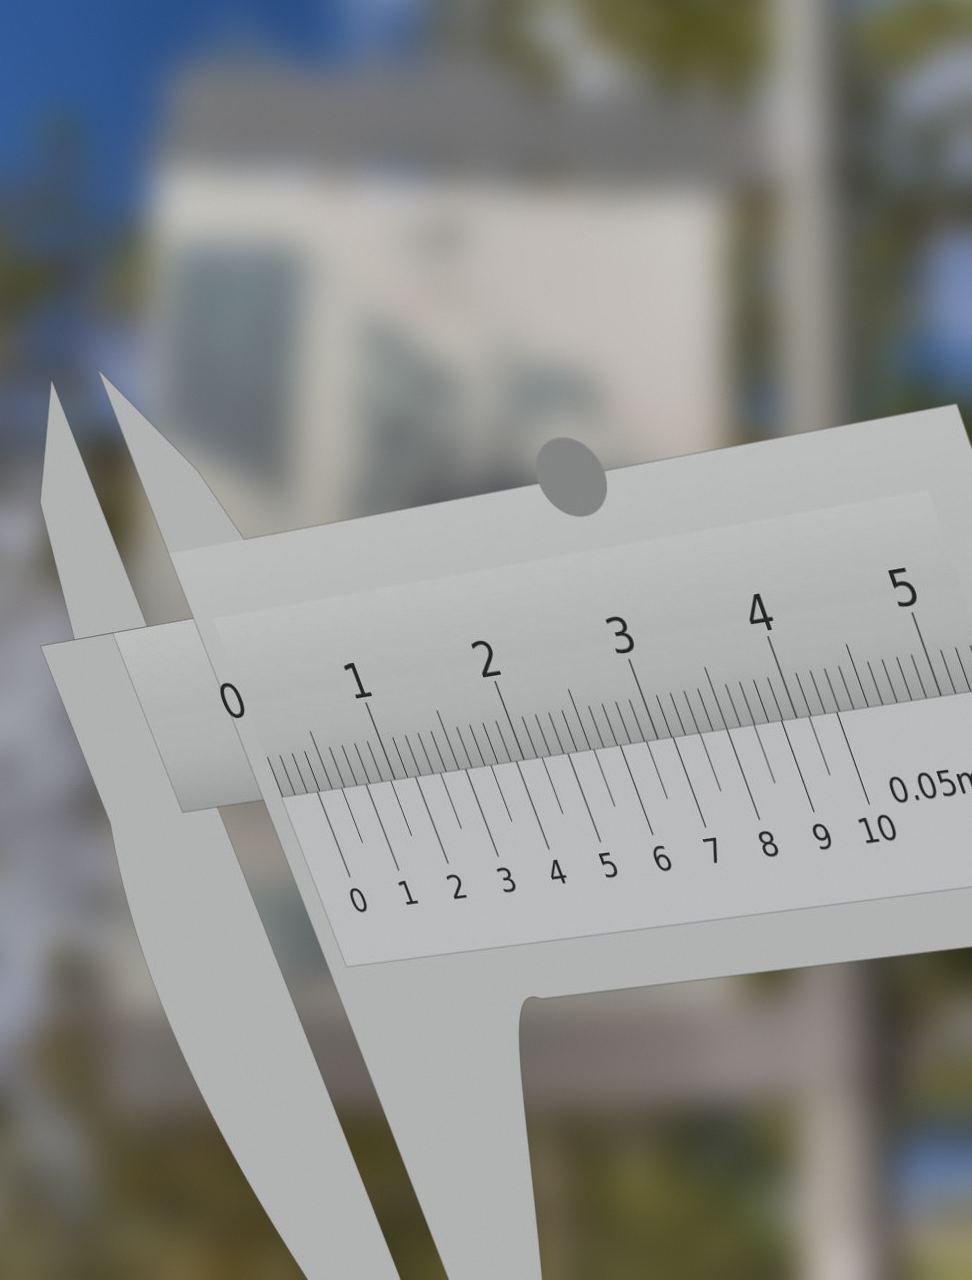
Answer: 3.8 mm
